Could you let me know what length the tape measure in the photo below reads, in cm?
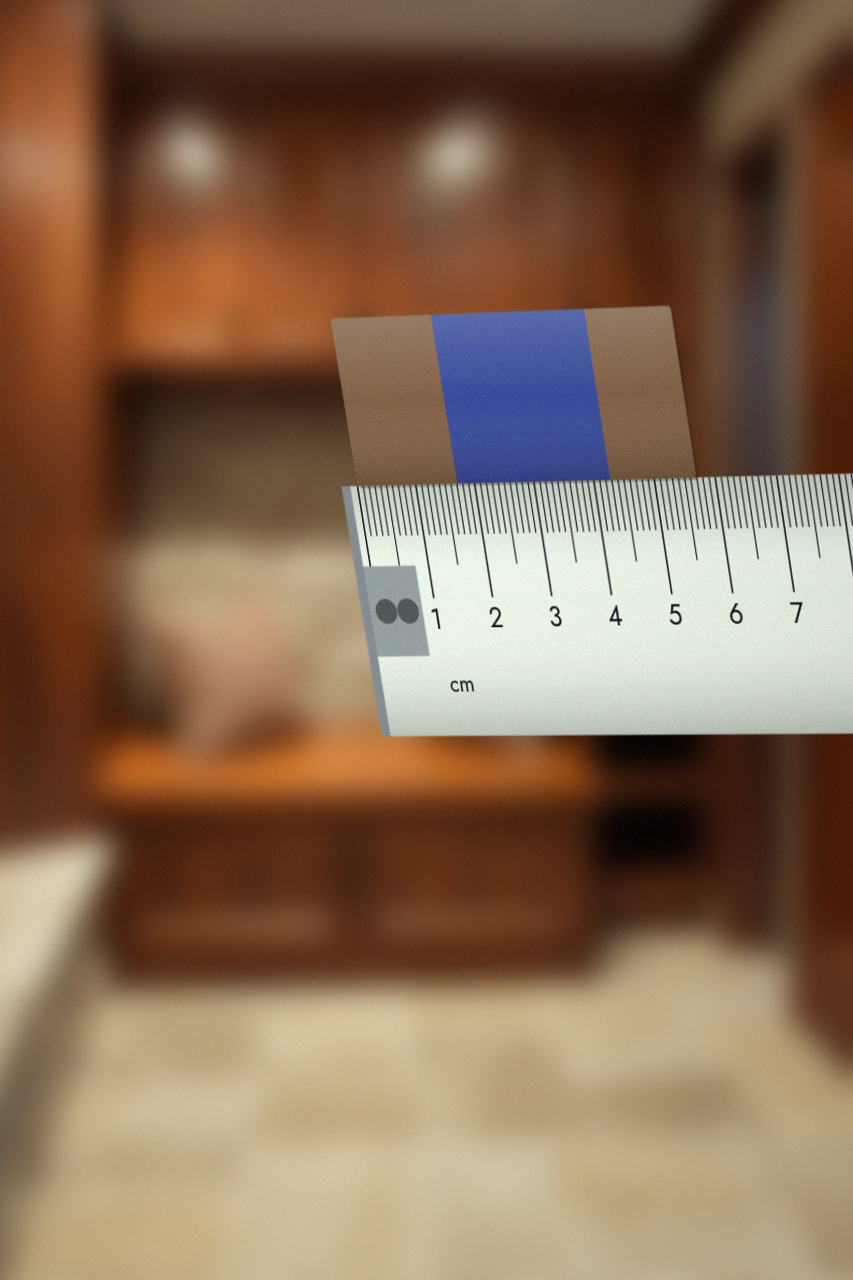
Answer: 5.7 cm
